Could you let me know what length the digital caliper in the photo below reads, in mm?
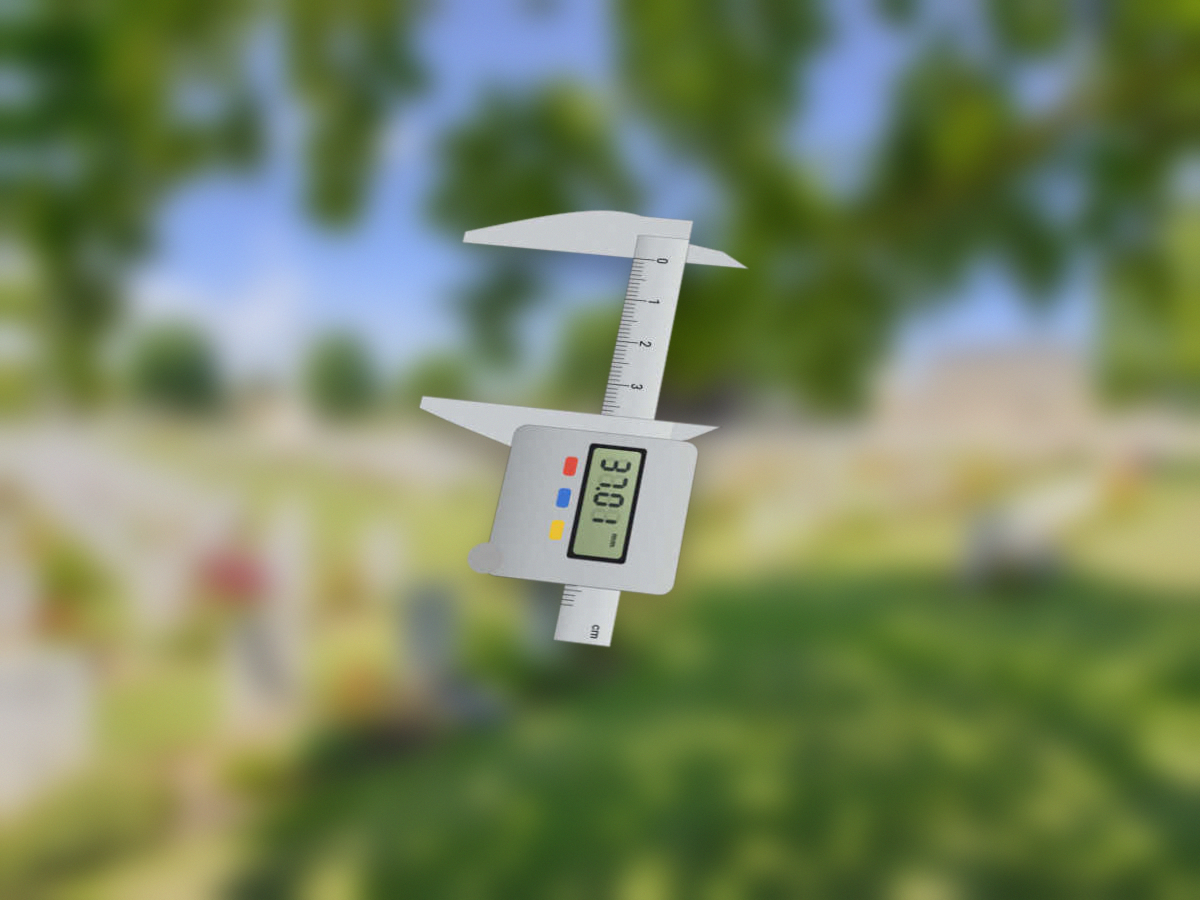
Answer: 37.01 mm
